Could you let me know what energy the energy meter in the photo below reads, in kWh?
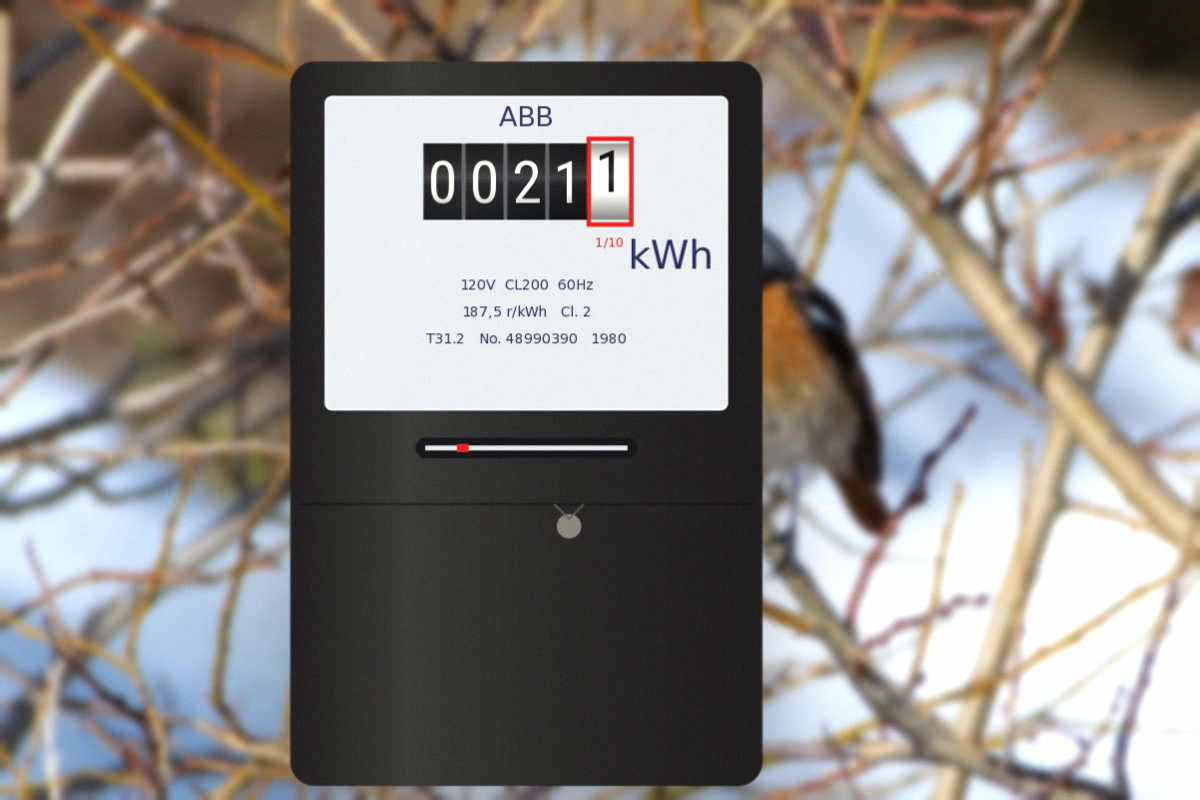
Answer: 21.1 kWh
